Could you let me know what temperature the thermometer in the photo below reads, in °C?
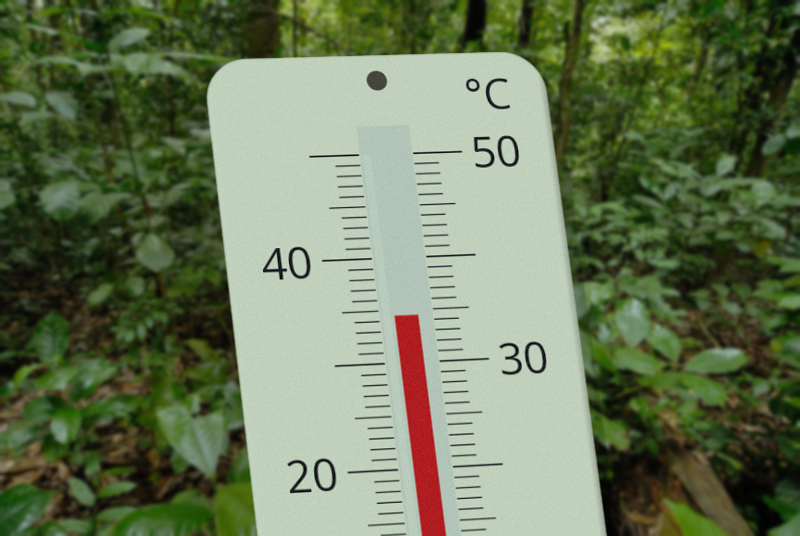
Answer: 34.5 °C
